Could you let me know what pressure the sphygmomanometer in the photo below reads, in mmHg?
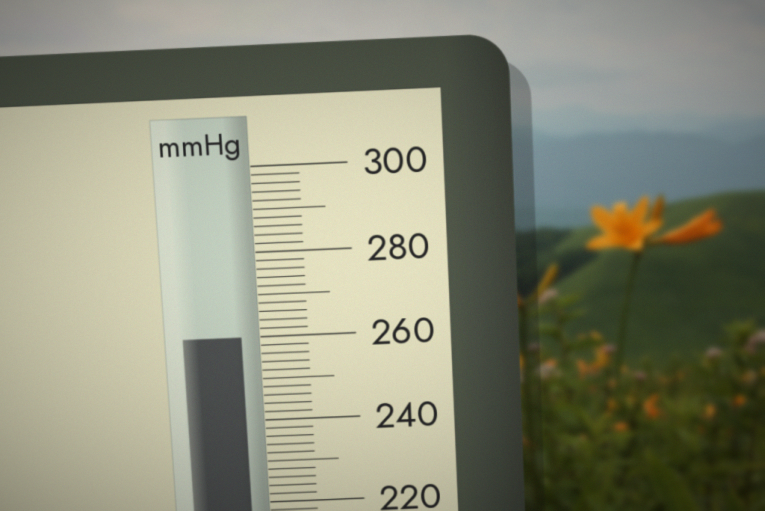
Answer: 260 mmHg
